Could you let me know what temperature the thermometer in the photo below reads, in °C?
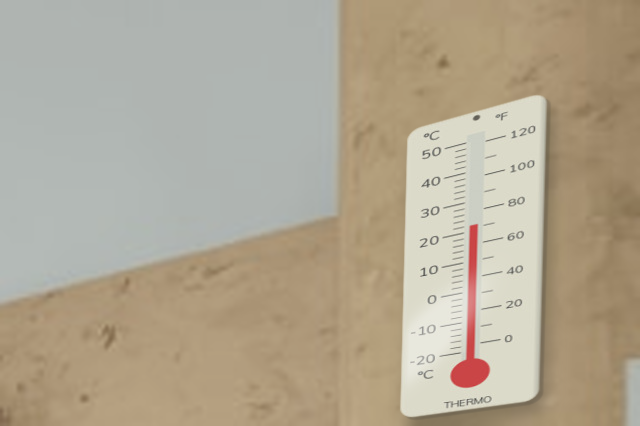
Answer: 22 °C
